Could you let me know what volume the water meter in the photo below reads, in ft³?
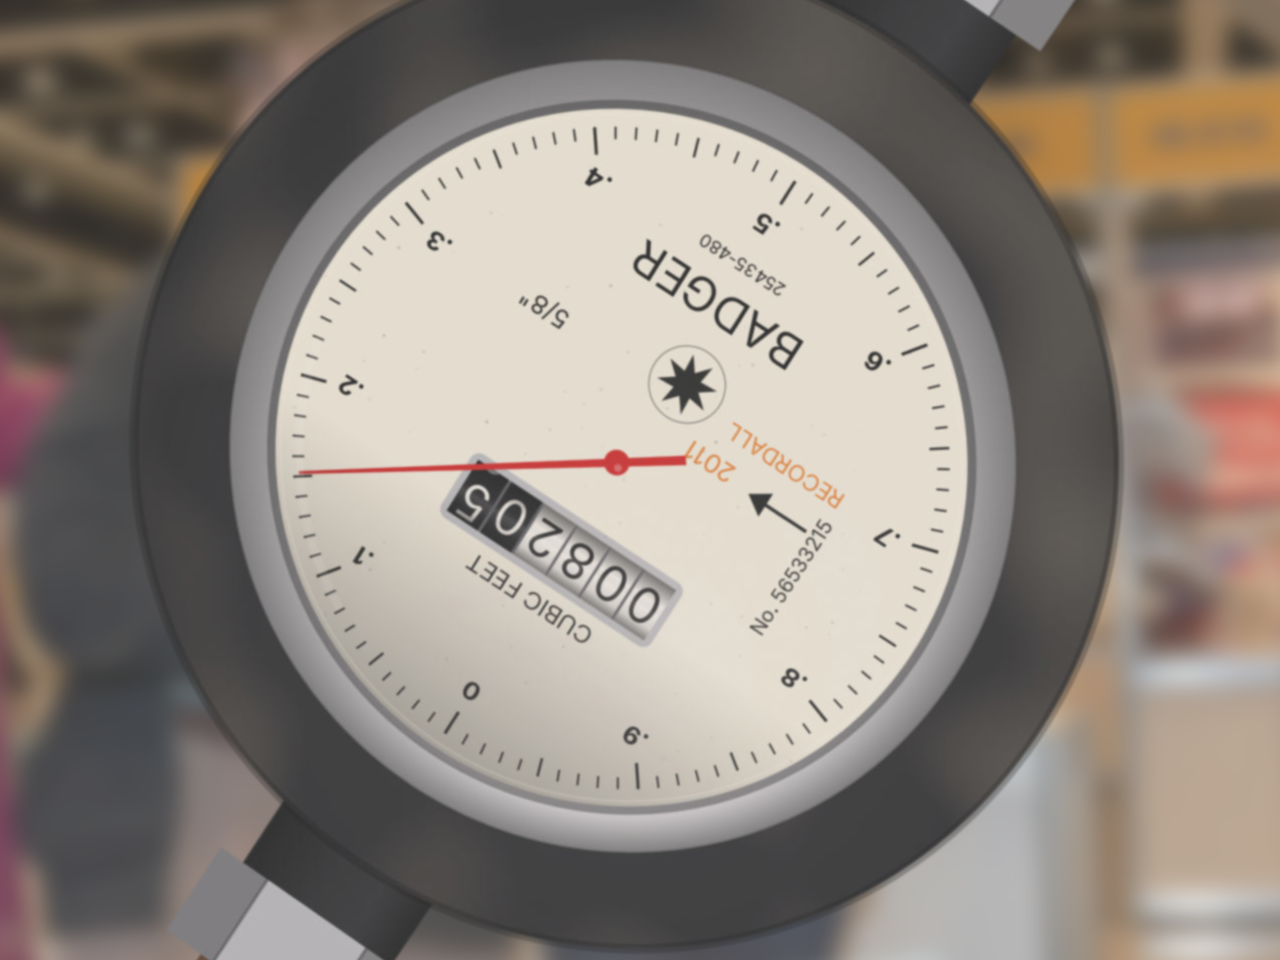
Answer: 8205.15 ft³
